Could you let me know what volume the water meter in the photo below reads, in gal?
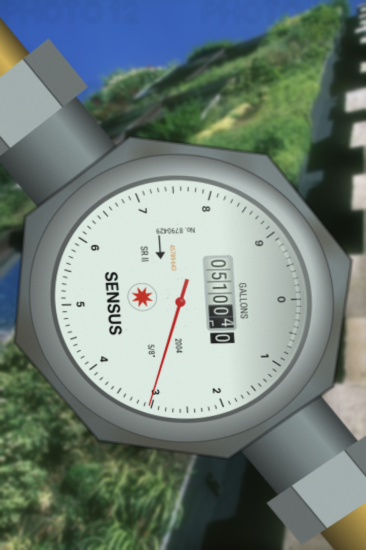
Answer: 510043.0 gal
